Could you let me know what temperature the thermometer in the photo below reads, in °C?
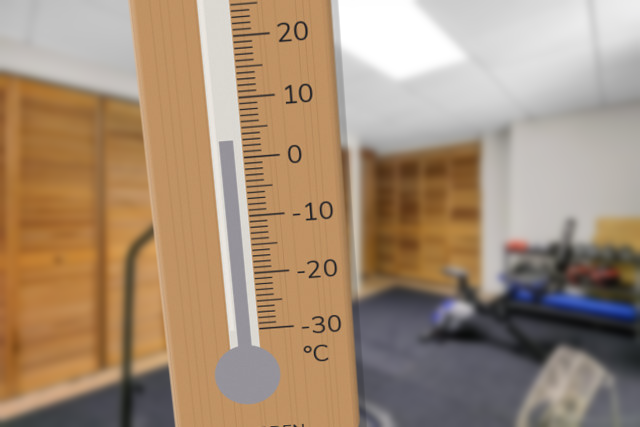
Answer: 3 °C
